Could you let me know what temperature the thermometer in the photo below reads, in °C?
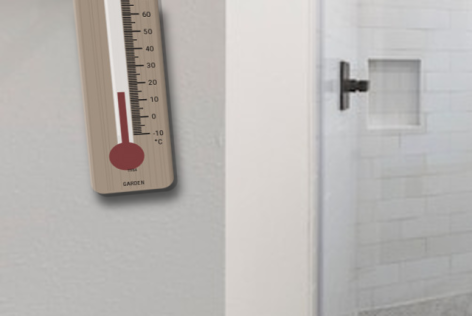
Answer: 15 °C
